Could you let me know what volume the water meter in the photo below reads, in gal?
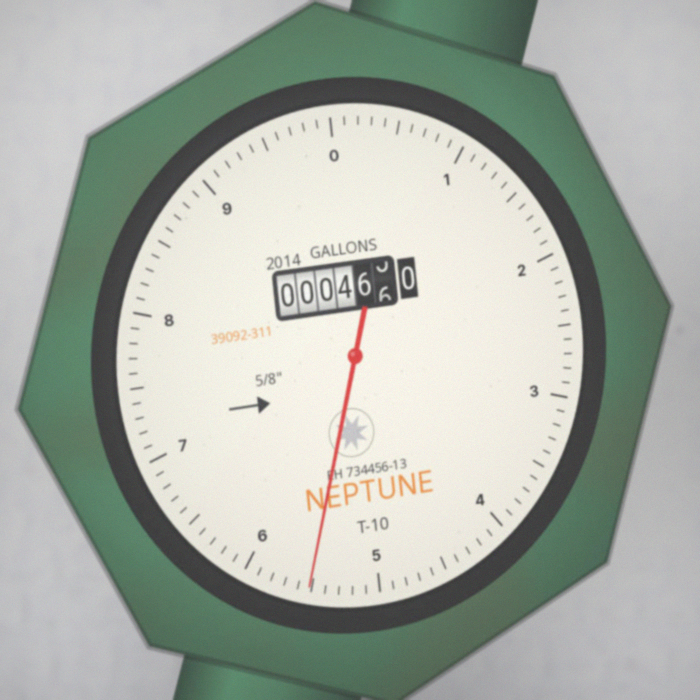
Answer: 4655.5 gal
